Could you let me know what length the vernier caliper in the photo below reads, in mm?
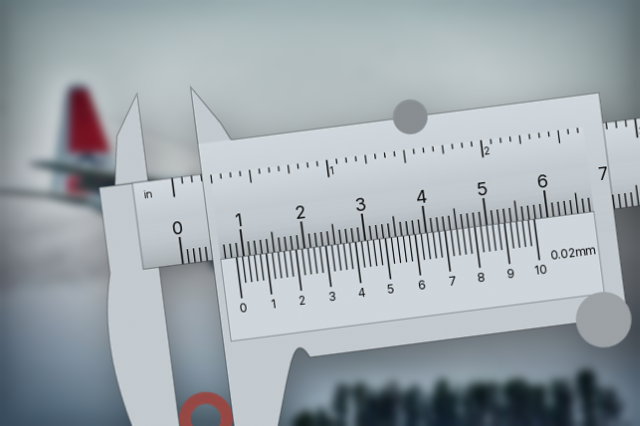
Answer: 8.8 mm
